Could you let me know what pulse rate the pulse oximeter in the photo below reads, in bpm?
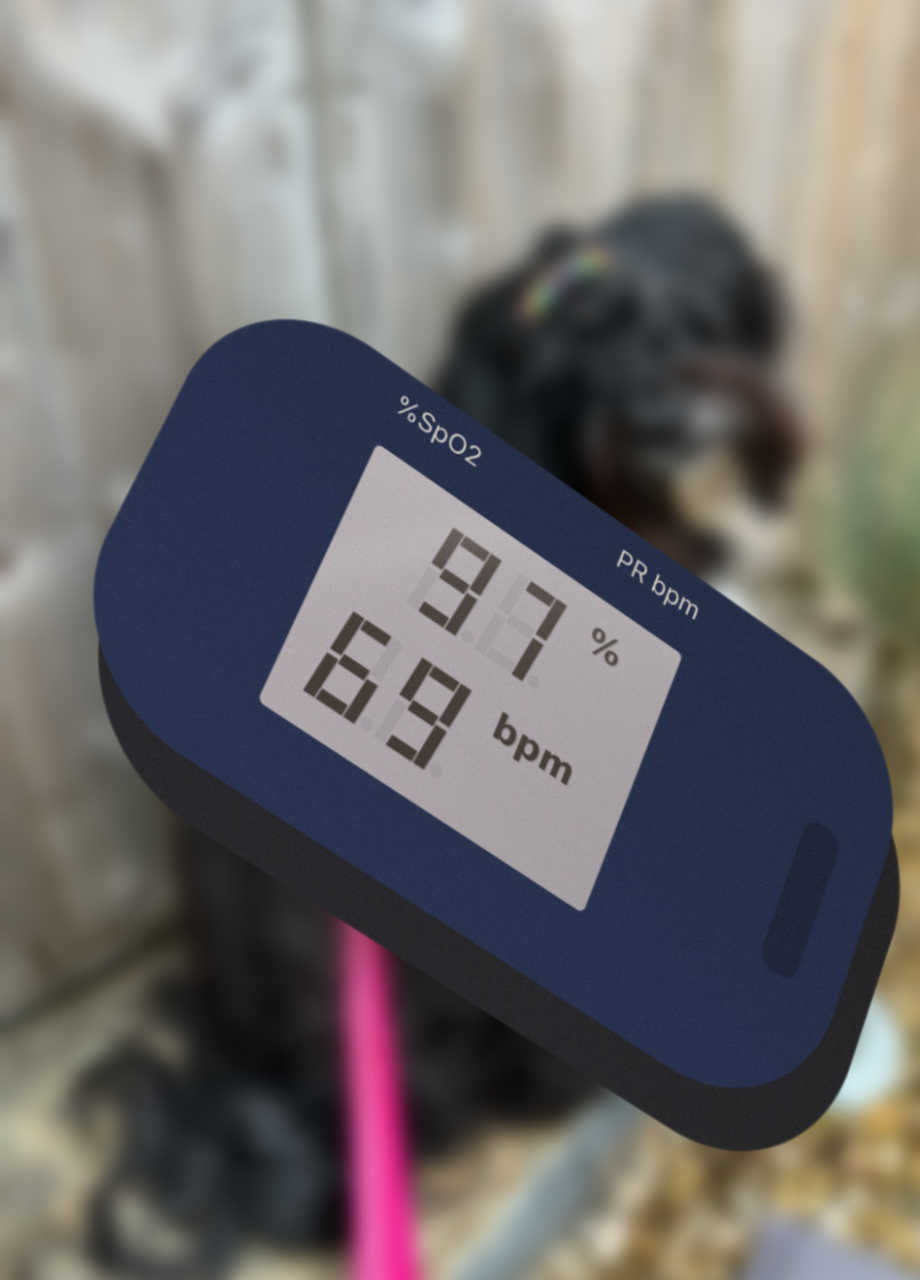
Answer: 69 bpm
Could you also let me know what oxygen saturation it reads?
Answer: 97 %
